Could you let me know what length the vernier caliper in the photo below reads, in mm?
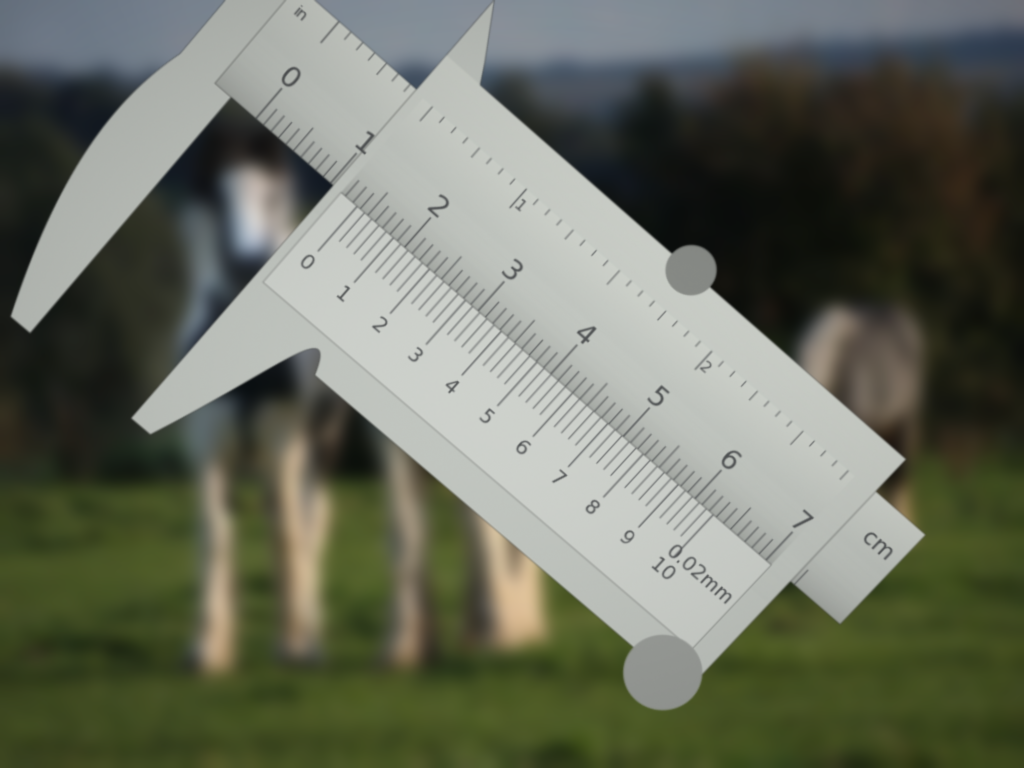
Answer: 13.6 mm
